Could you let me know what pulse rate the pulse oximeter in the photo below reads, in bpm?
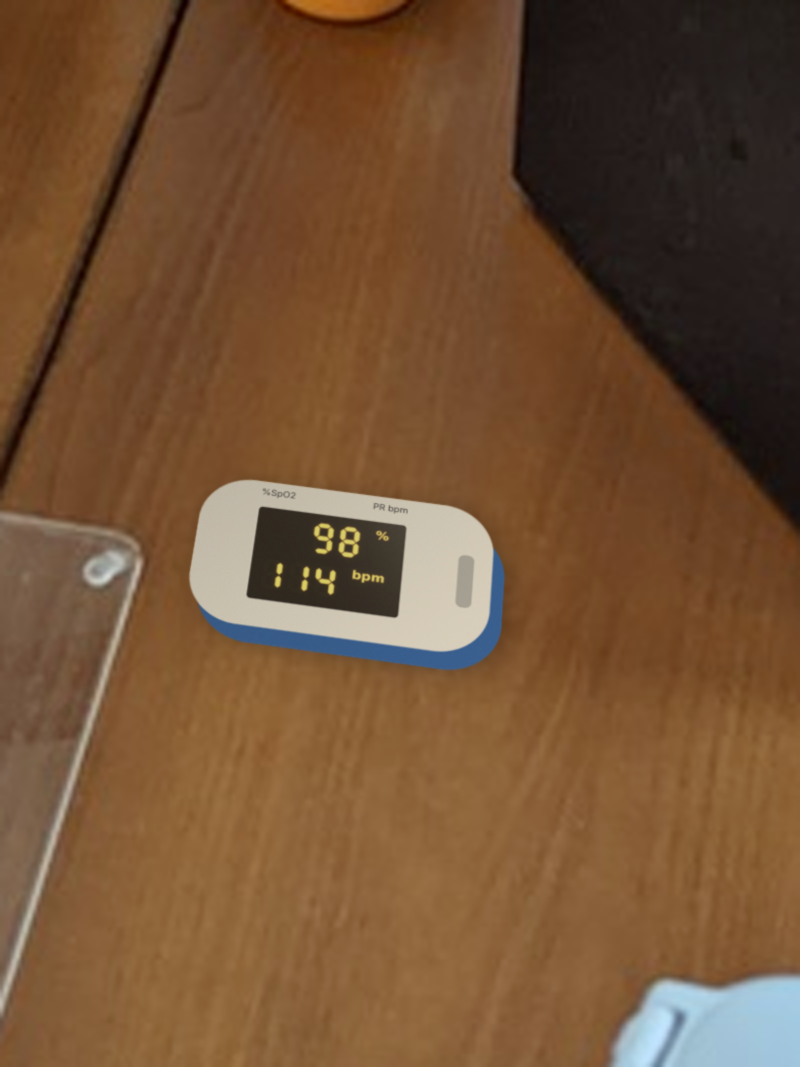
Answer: 114 bpm
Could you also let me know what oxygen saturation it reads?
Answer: 98 %
